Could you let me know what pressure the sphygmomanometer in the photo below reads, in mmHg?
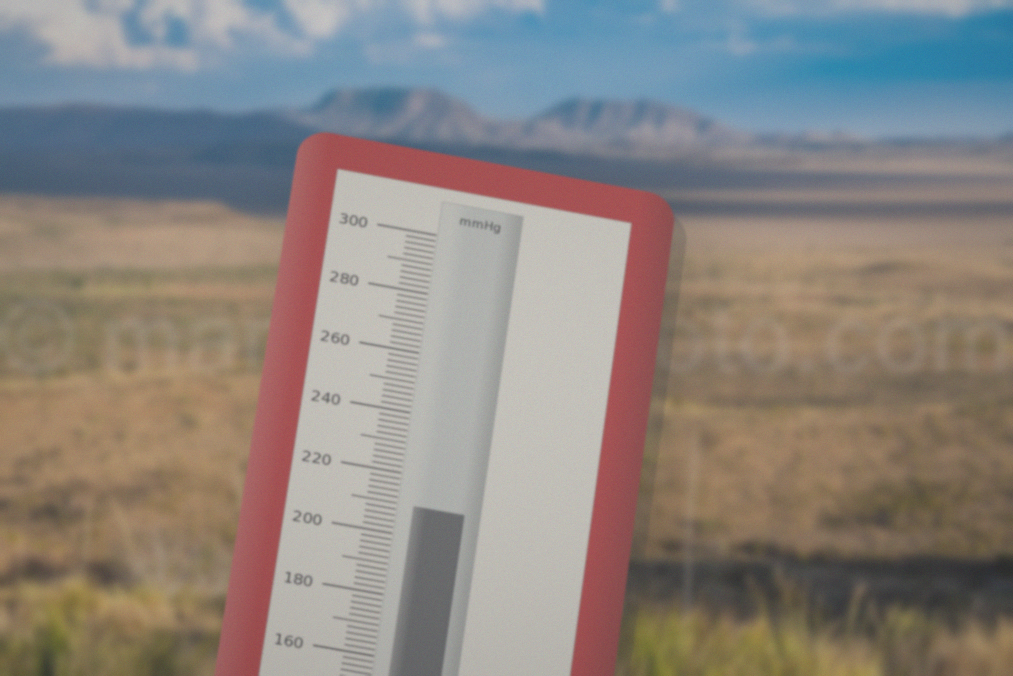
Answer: 210 mmHg
